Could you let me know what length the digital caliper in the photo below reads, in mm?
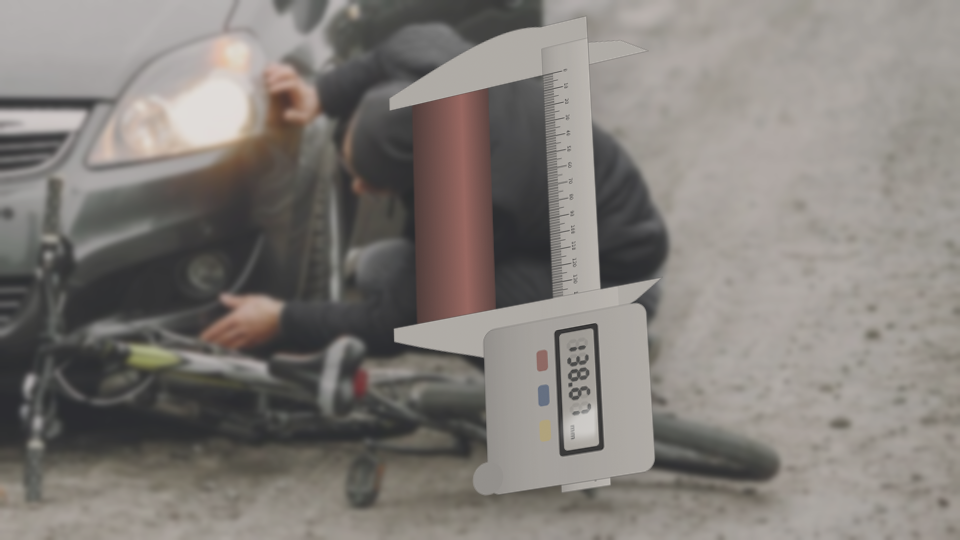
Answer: 138.67 mm
